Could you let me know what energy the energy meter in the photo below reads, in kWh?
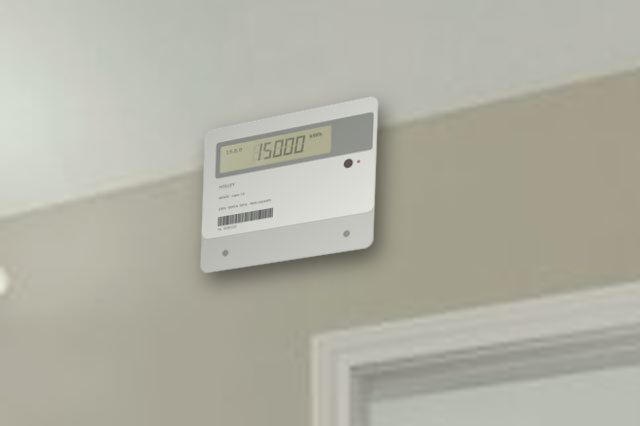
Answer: 15000 kWh
